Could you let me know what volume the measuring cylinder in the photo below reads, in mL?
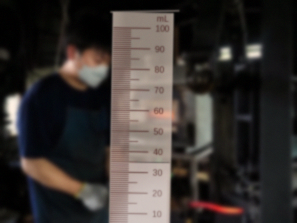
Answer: 35 mL
